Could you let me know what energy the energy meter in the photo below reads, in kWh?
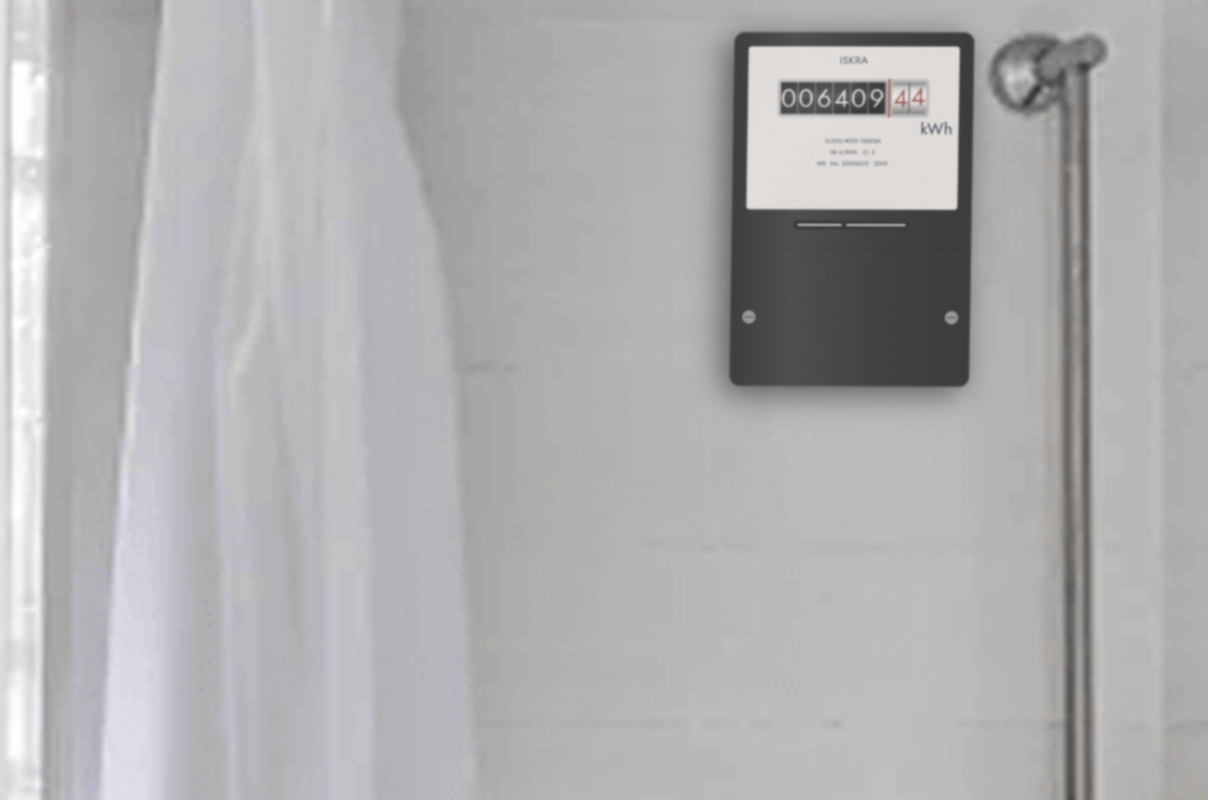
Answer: 6409.44 kWh
